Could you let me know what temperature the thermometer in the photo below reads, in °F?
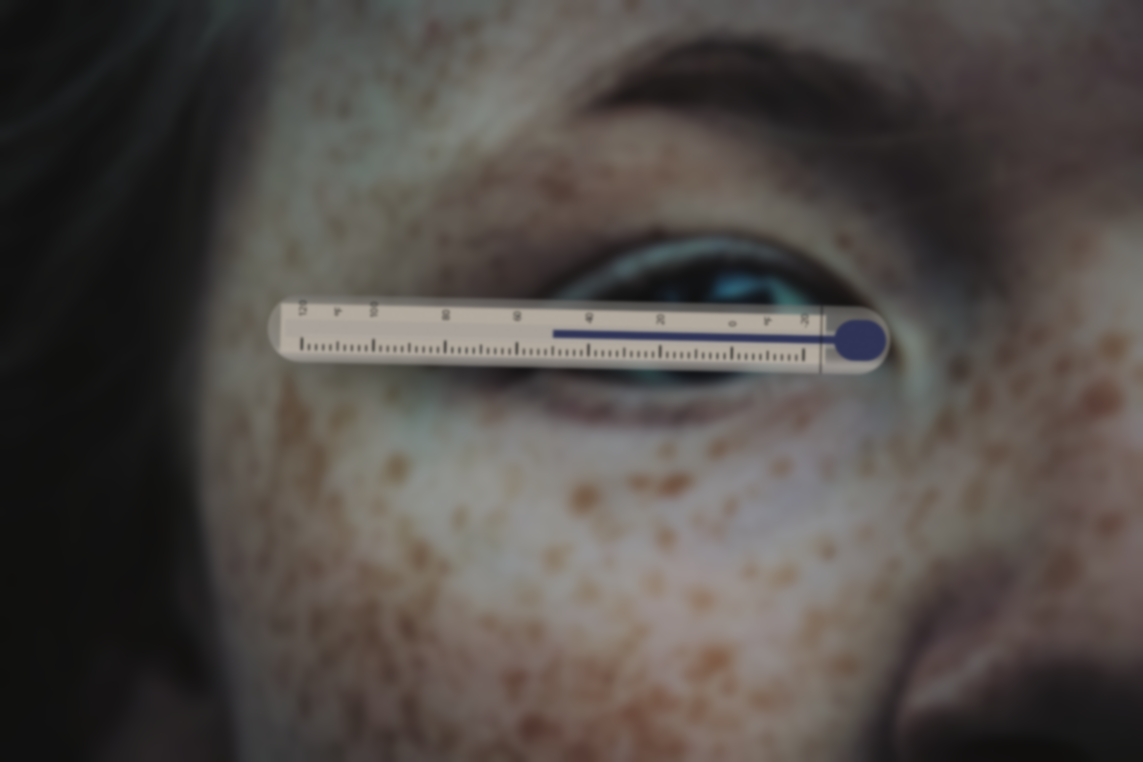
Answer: 50 °F
